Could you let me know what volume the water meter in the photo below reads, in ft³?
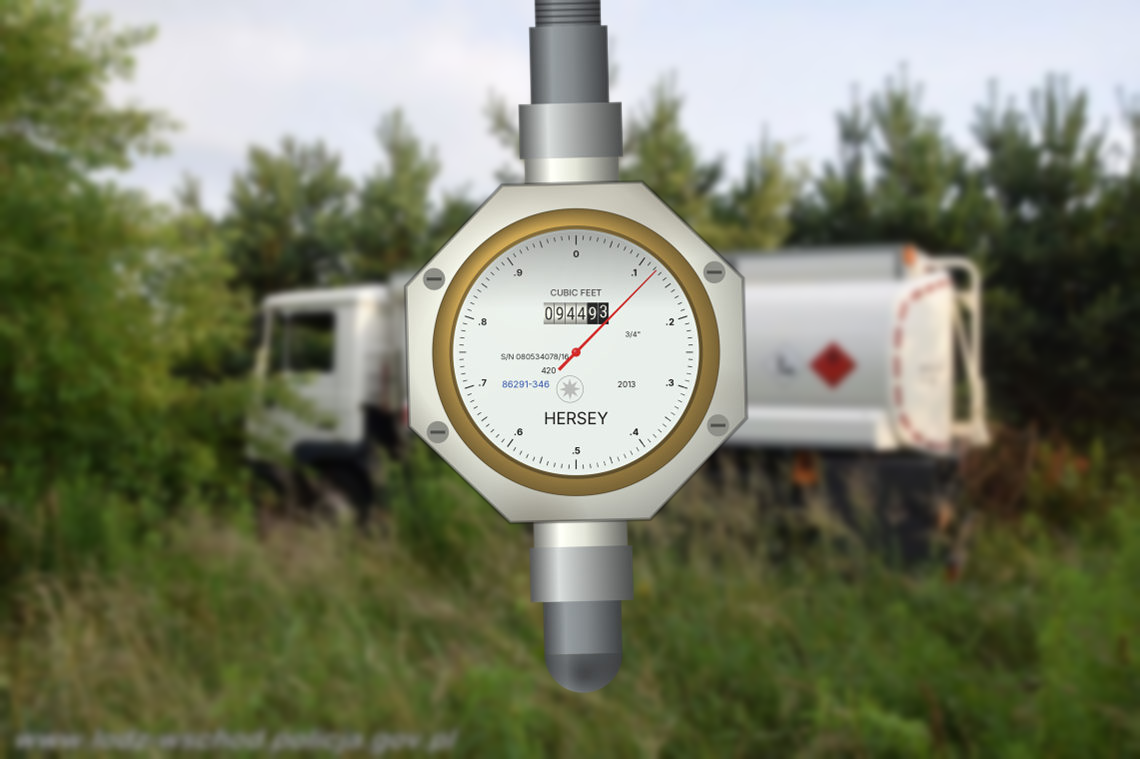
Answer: 94493.12 ft³
